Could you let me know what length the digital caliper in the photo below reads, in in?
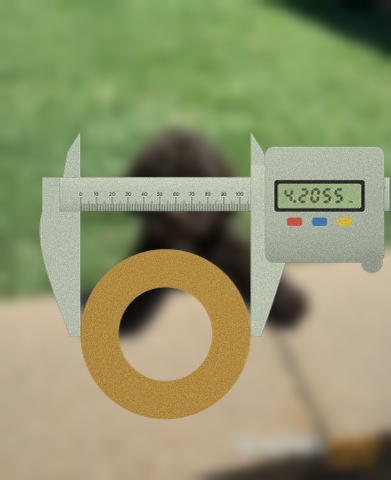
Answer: 4.2055 in
